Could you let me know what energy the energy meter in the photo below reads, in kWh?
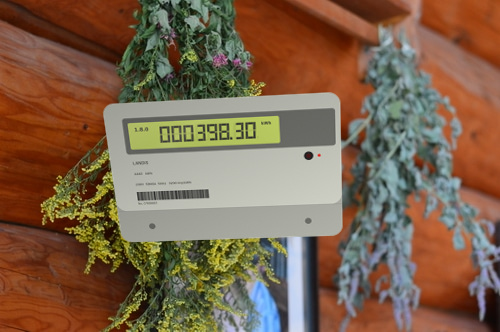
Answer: 398.30 kWh
